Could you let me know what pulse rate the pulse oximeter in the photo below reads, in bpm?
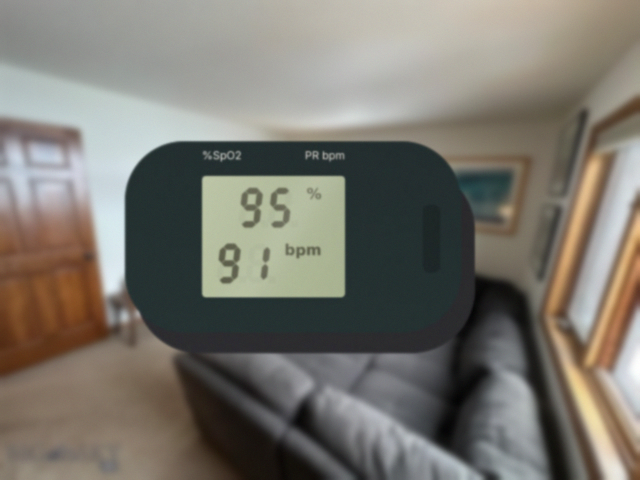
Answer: 91 bpm
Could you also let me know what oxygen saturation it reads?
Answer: 95 %
